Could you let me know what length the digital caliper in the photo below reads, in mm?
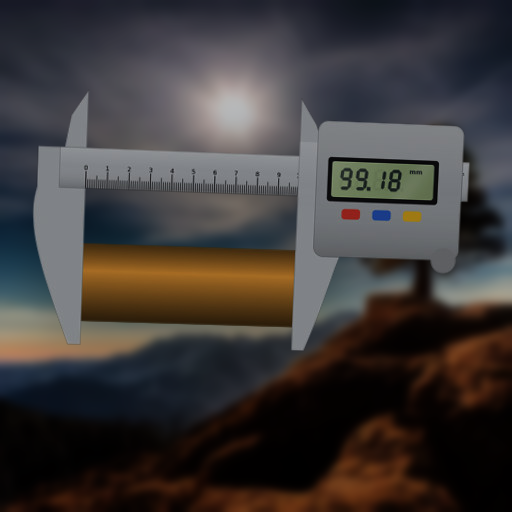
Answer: 99.18 mm
